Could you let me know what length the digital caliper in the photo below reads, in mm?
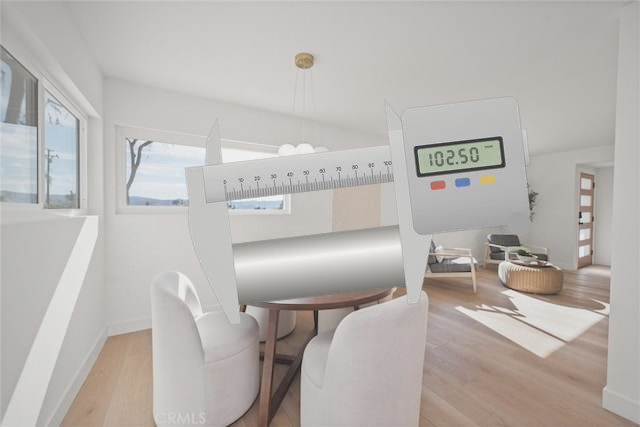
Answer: 102.50 mm
